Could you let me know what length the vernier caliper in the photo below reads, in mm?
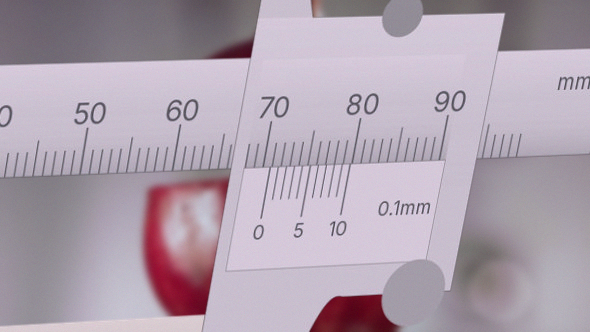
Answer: 70.8 mm
